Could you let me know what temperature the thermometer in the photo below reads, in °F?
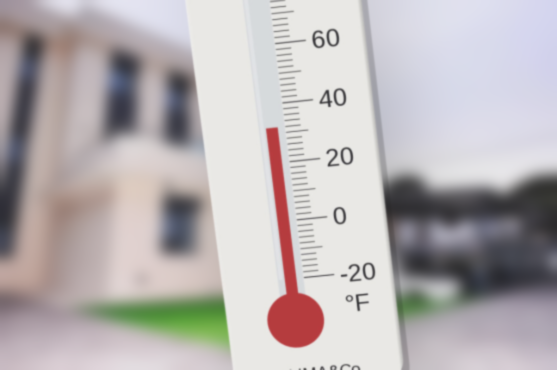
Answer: 32 °F
